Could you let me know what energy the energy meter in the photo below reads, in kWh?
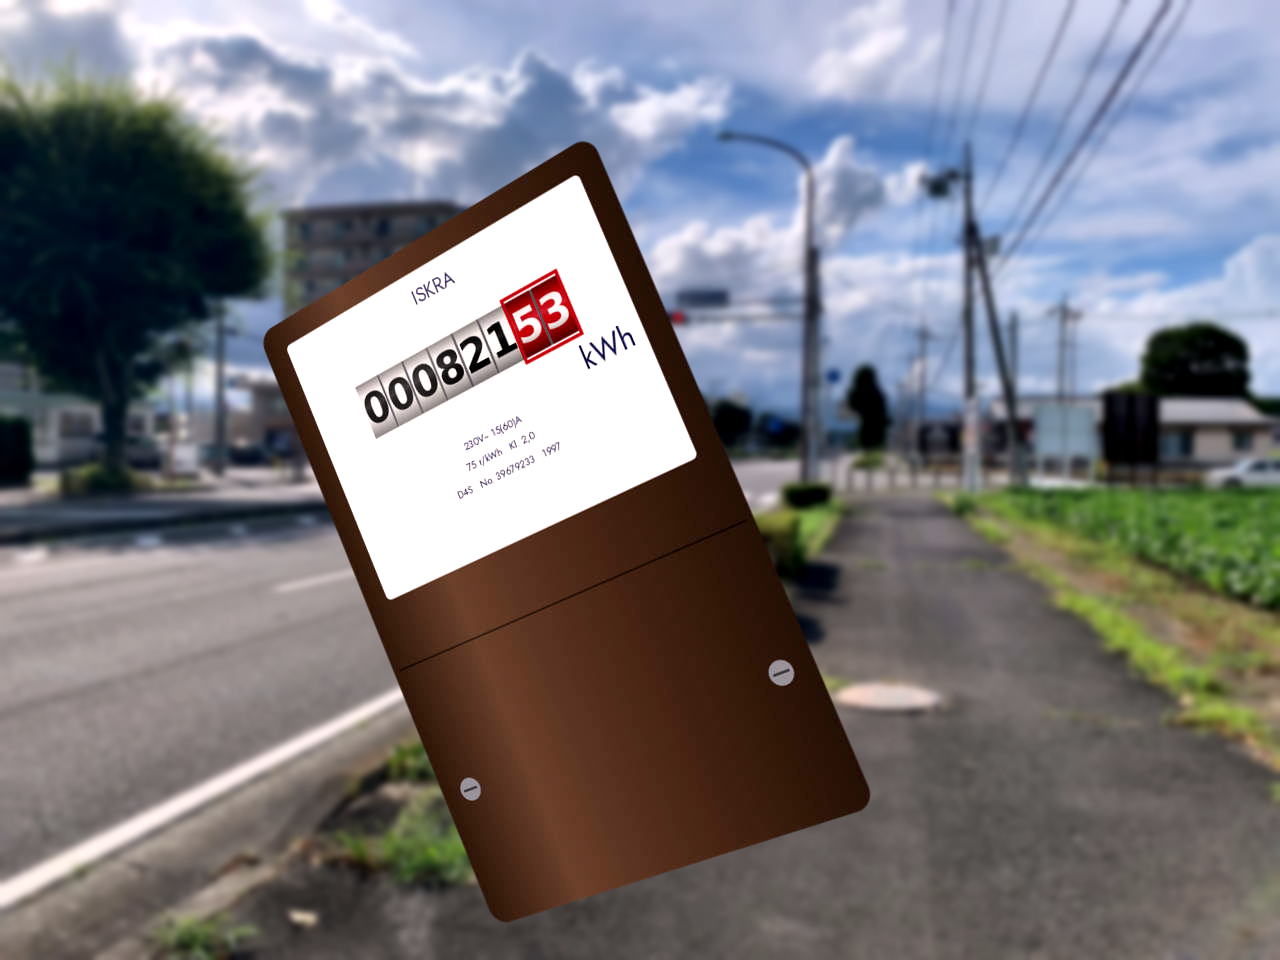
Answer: 821.53 kWh
